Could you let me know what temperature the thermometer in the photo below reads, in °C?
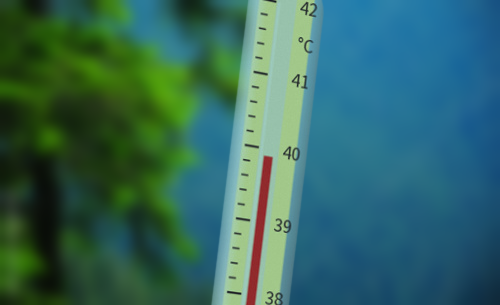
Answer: 39.9 °C
